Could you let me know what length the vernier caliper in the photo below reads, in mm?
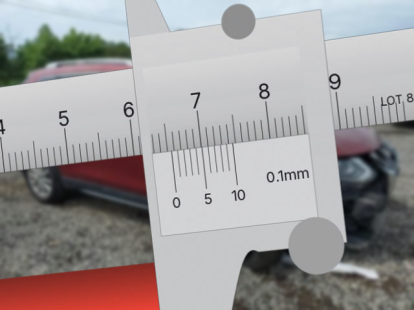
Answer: 65.6 mm
